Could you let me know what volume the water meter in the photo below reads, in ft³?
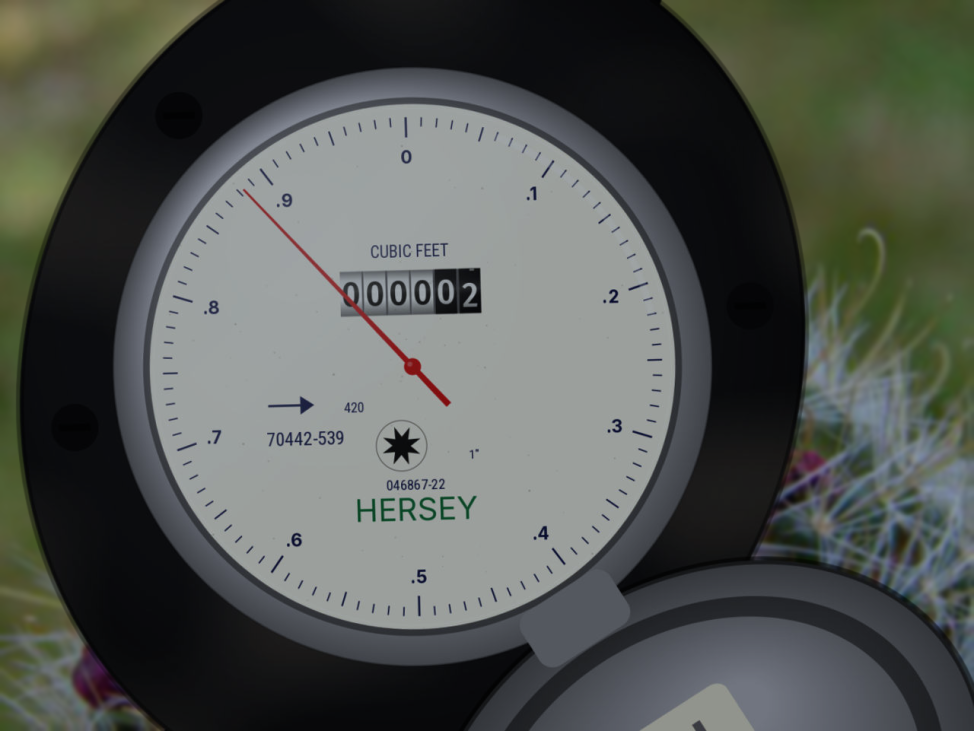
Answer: 1.88 ft³
